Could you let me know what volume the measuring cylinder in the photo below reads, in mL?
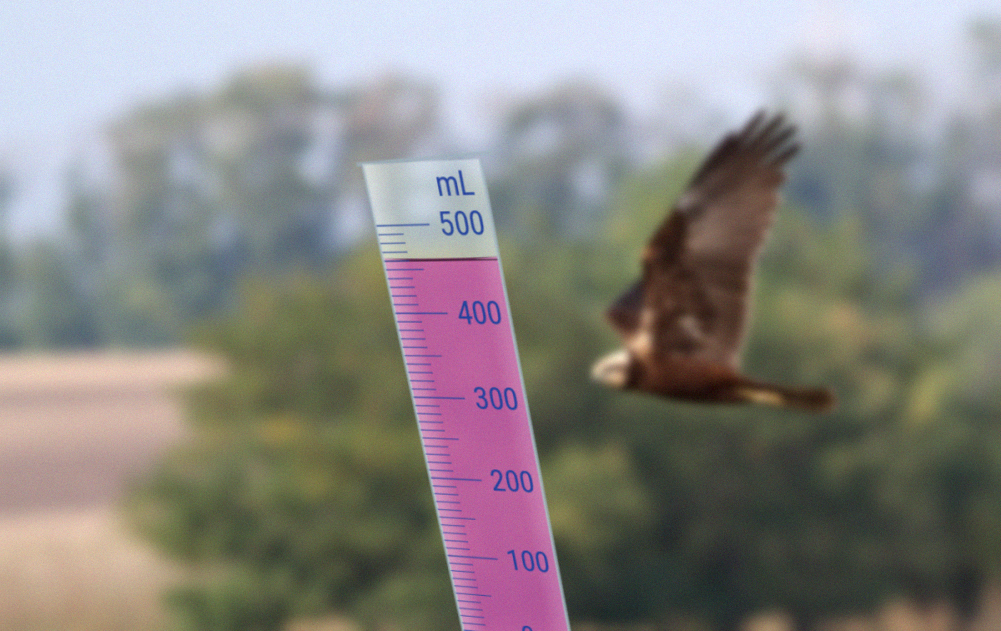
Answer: 460 mL
